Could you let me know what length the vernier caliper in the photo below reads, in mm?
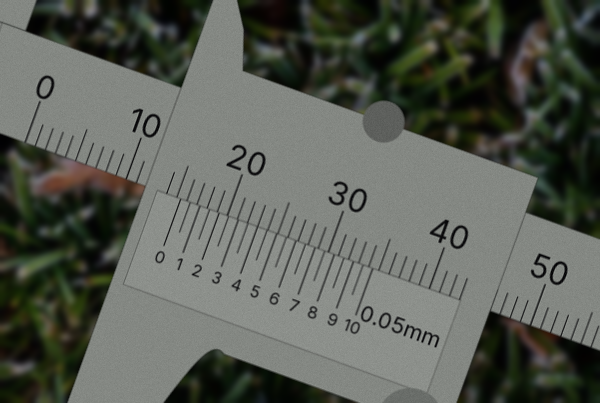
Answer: 15.4 mm
